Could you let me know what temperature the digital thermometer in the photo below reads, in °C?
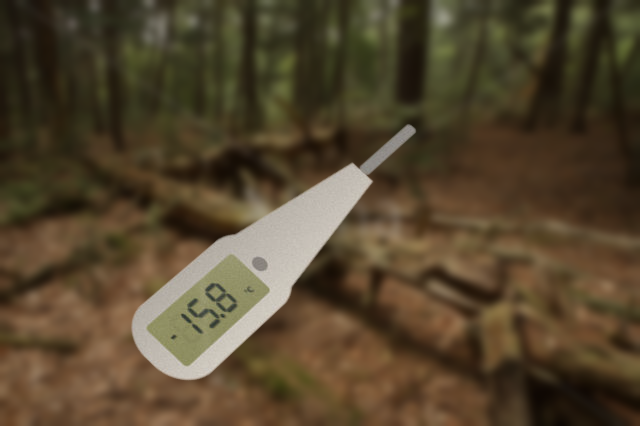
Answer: -15.8 °C
